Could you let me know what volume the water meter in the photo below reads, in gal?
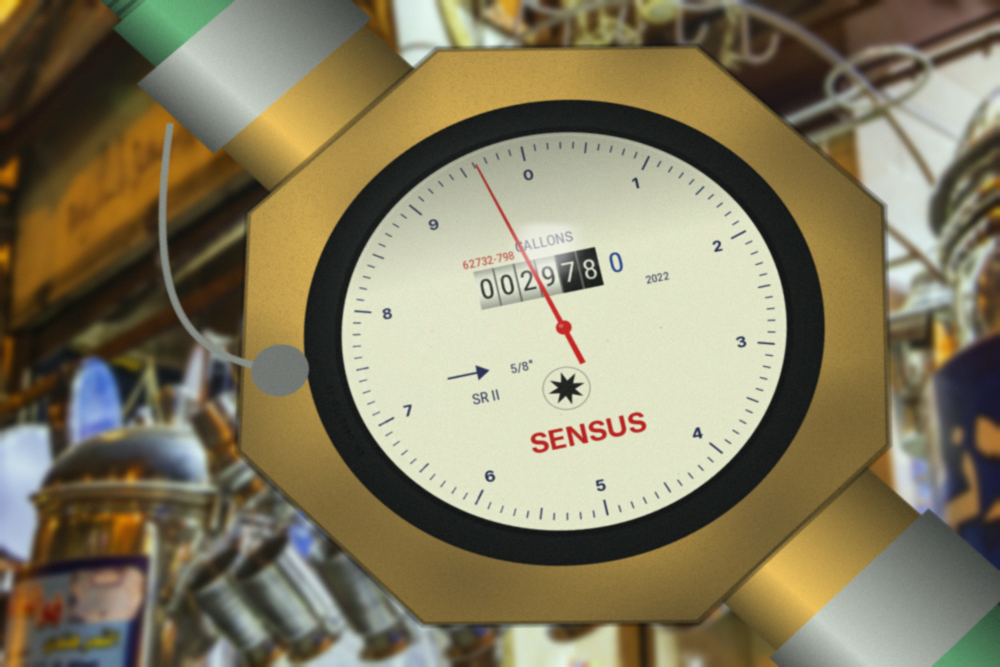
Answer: 29779.6 gal
